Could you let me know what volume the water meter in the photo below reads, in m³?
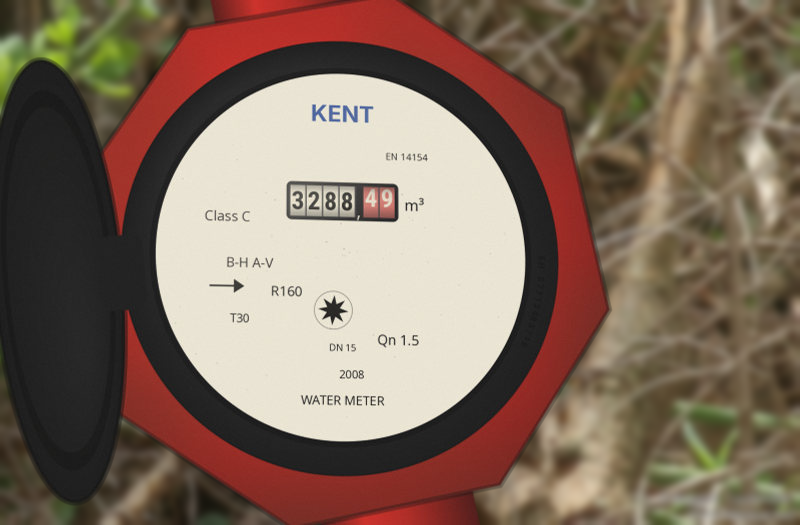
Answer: 3288.49 m³
